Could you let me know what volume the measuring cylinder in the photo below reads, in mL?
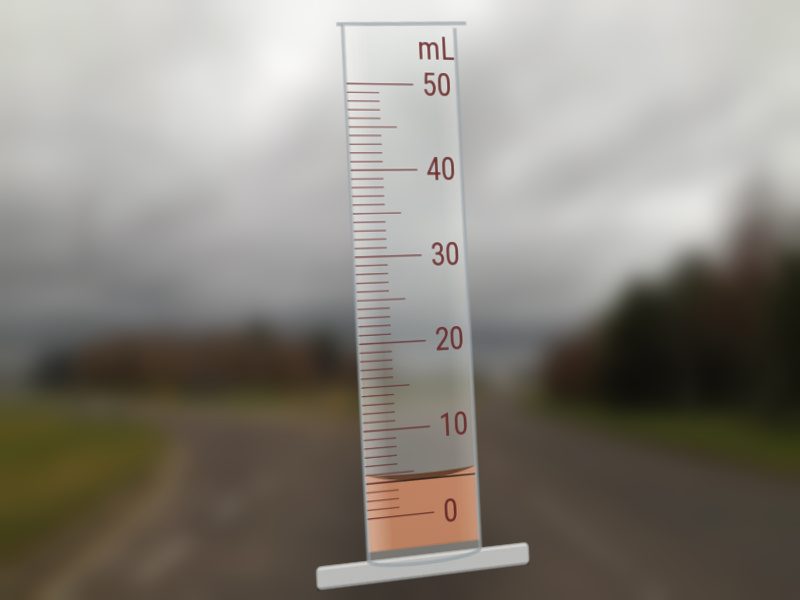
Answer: 4 mL
